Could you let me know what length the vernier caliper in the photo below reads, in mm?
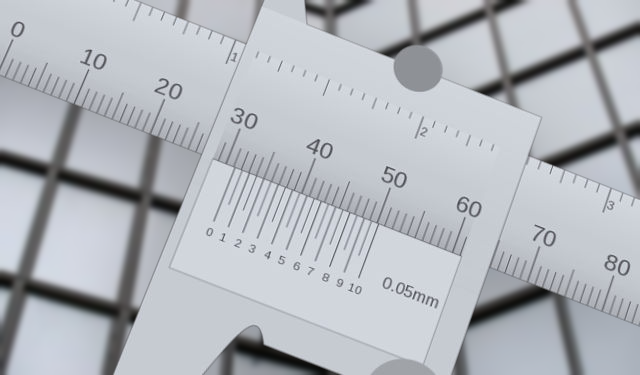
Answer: 31.2 mm
